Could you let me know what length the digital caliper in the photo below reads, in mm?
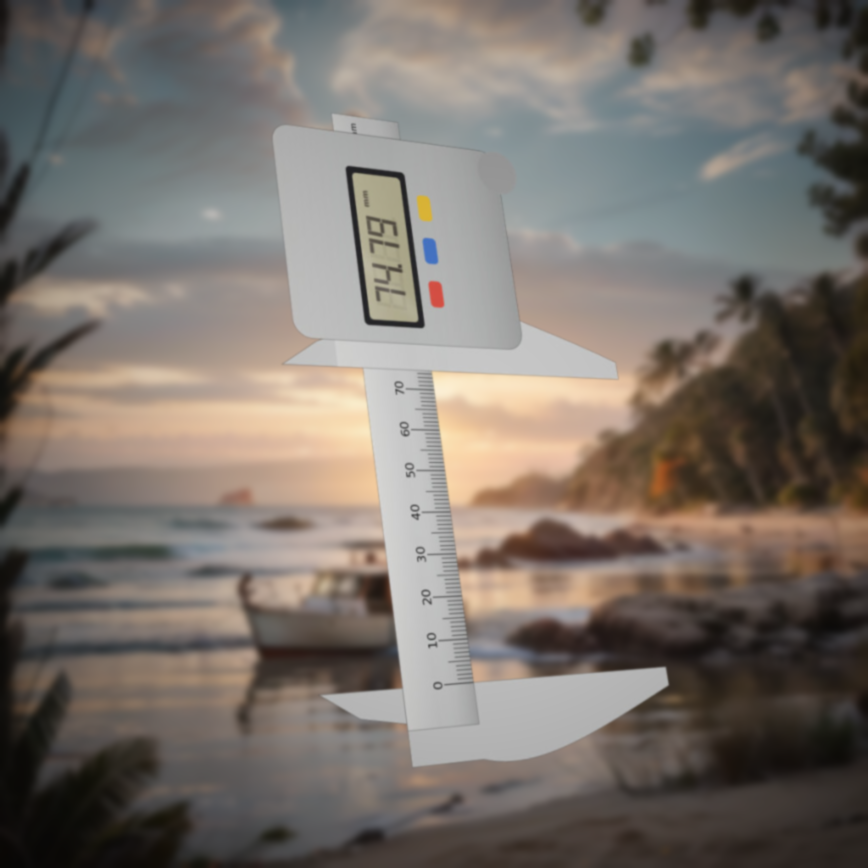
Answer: 74.79 mm
